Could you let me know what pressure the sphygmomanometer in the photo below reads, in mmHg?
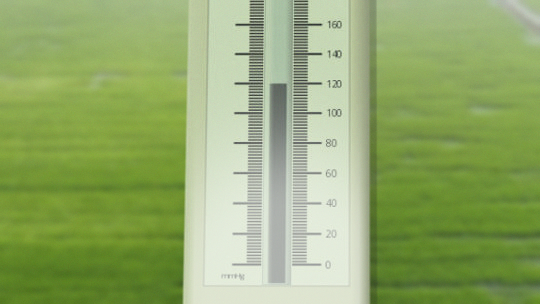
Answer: 120 mmHg
